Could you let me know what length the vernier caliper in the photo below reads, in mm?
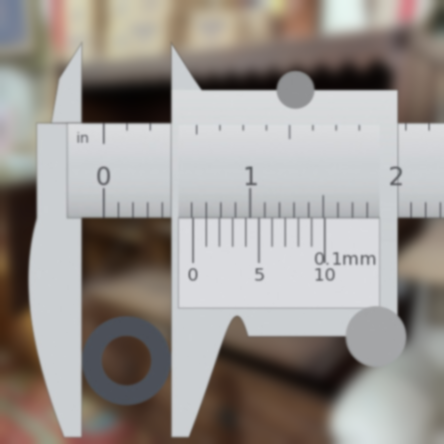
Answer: 6.1 mm
